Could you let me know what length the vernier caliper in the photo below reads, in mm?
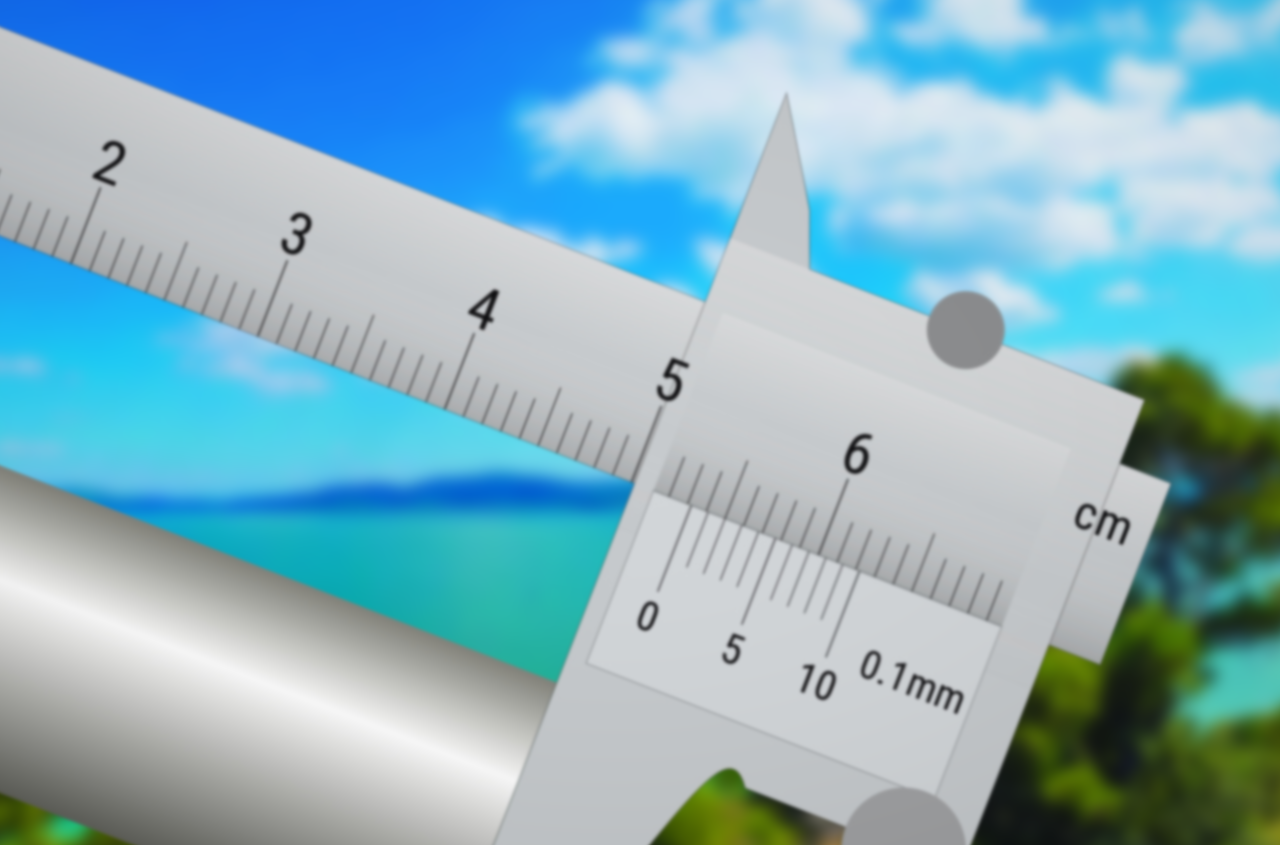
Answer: 53.2 mm
